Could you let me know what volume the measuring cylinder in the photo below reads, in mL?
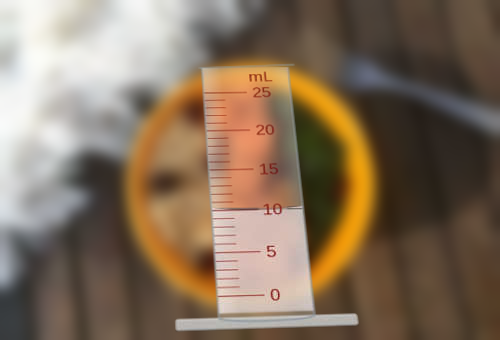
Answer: 10 mL
